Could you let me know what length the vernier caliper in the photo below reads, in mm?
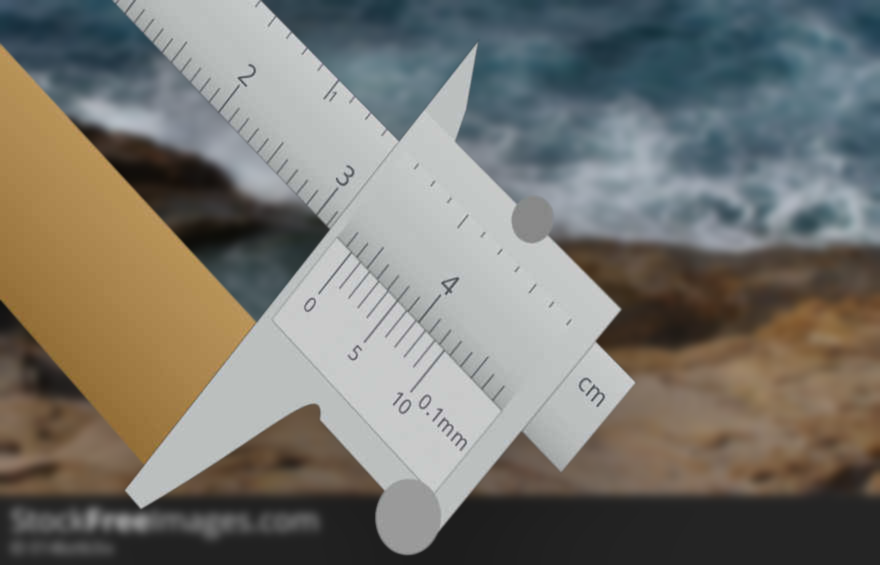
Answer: 33.5 mm
